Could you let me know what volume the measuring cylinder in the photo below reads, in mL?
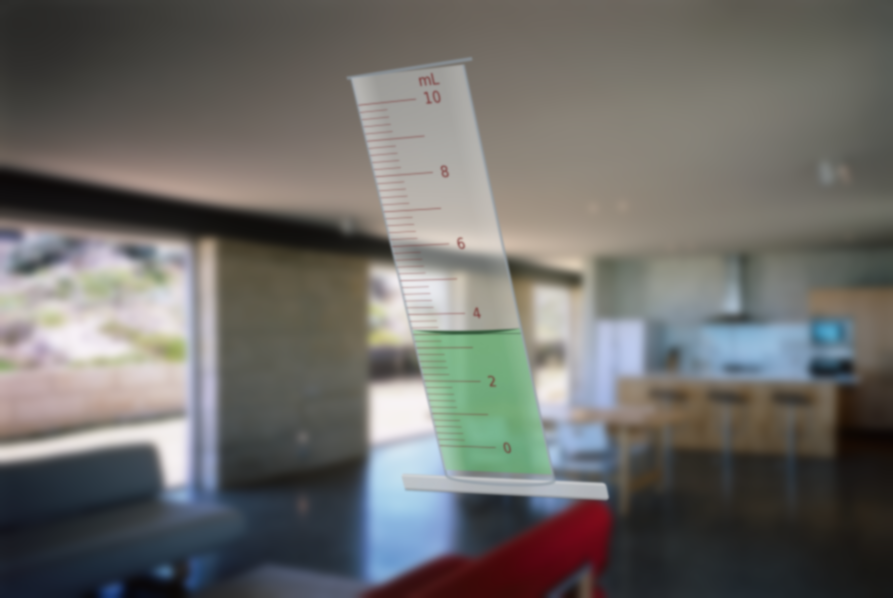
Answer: 3.4 mL
